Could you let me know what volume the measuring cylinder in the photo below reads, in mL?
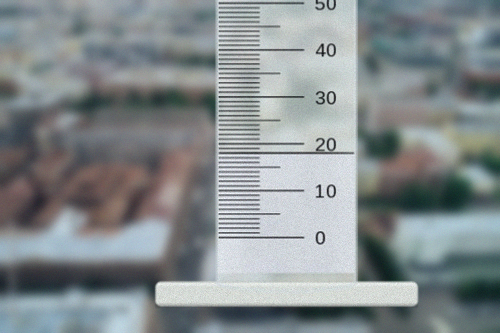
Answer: 18 mL
